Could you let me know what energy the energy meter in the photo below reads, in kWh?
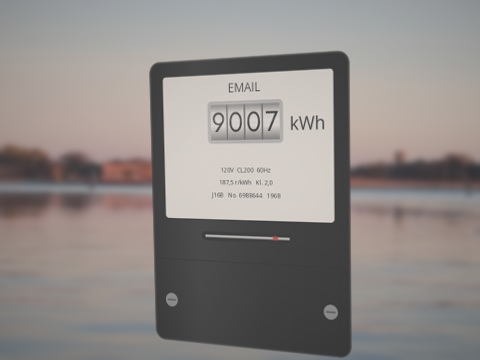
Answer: 9007 kWh
